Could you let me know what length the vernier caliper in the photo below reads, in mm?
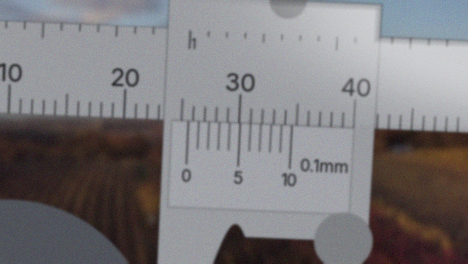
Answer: 25.6 mm
